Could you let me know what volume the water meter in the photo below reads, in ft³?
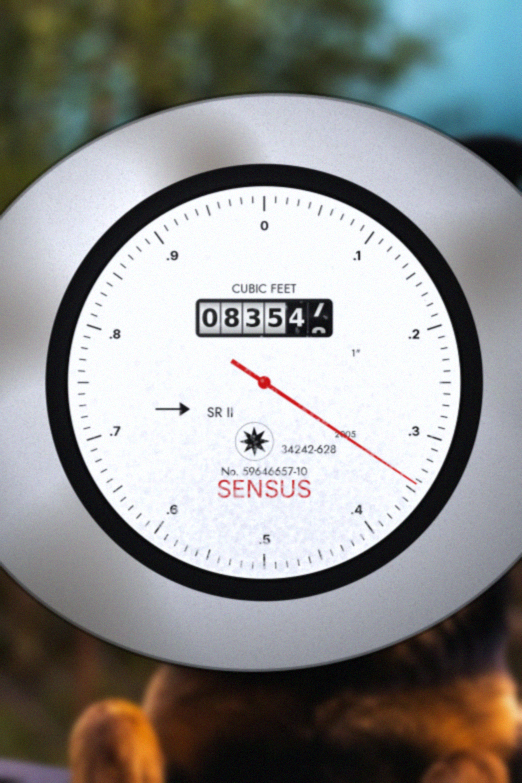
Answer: 83547.34 ft³
